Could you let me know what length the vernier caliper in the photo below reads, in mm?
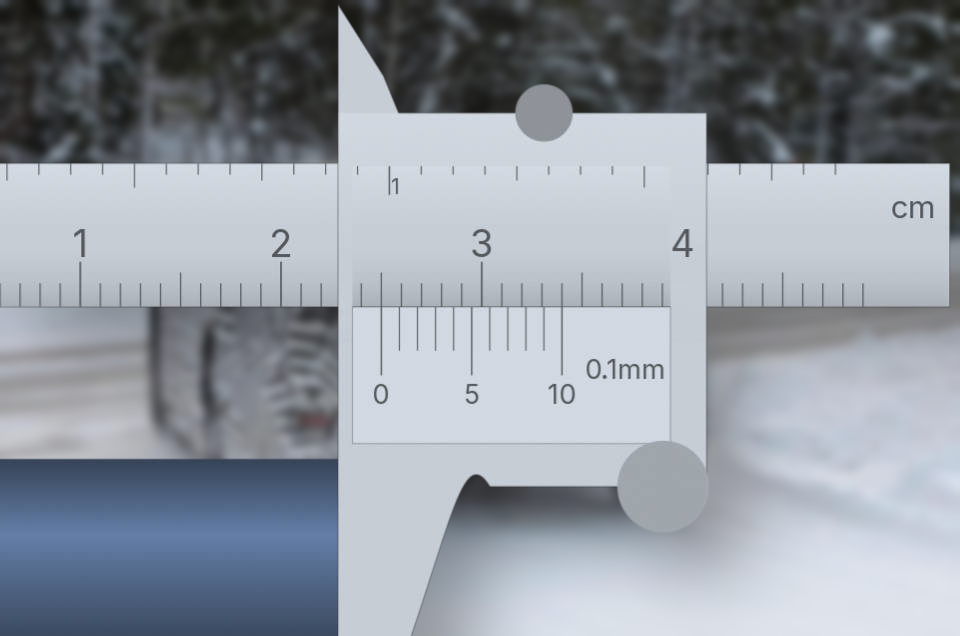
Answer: 25.0 mm
